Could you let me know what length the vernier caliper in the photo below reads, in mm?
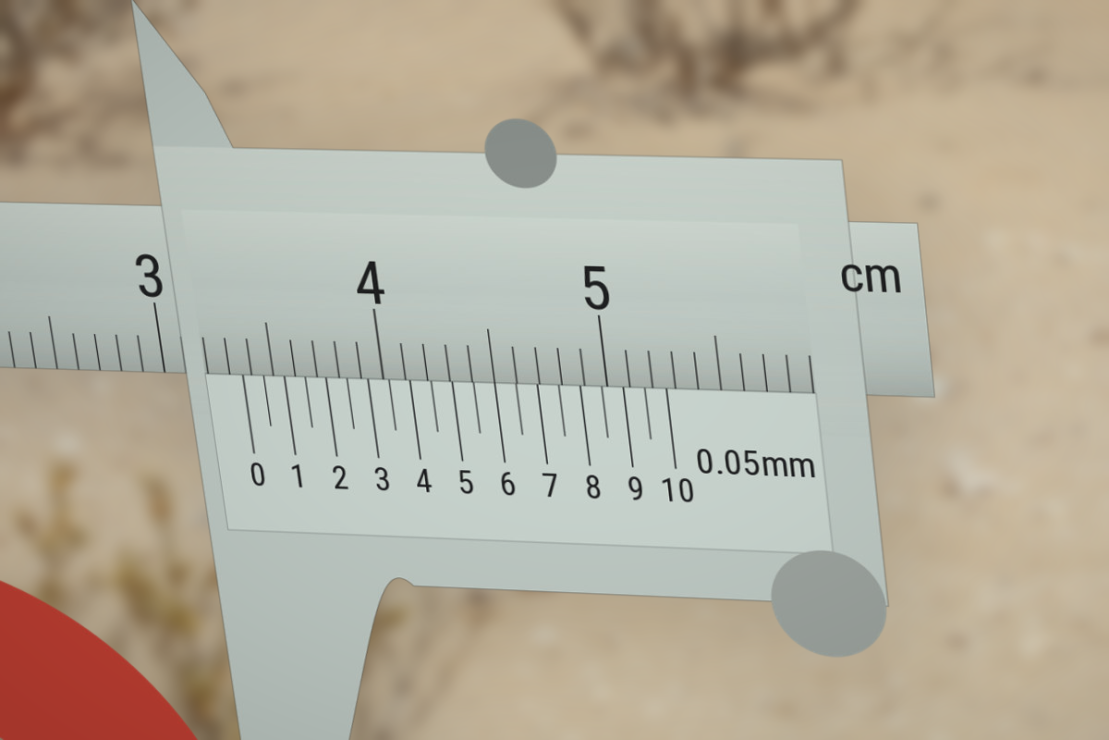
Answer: 33.60 mm
